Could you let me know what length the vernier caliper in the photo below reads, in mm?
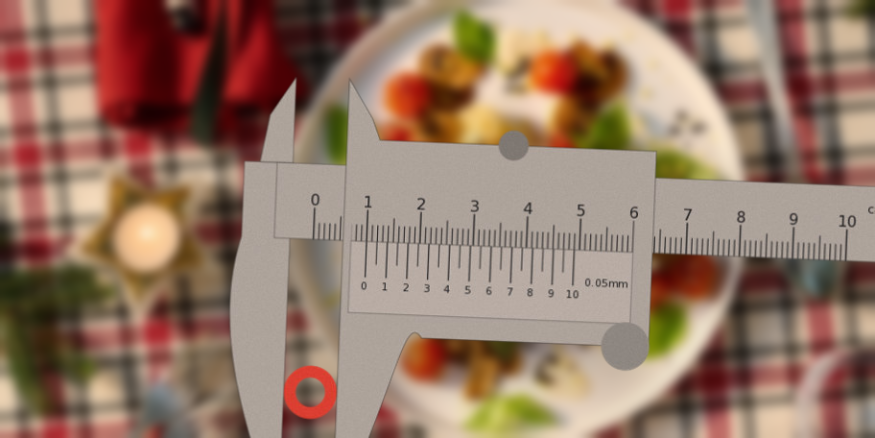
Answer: 10.0 mm
